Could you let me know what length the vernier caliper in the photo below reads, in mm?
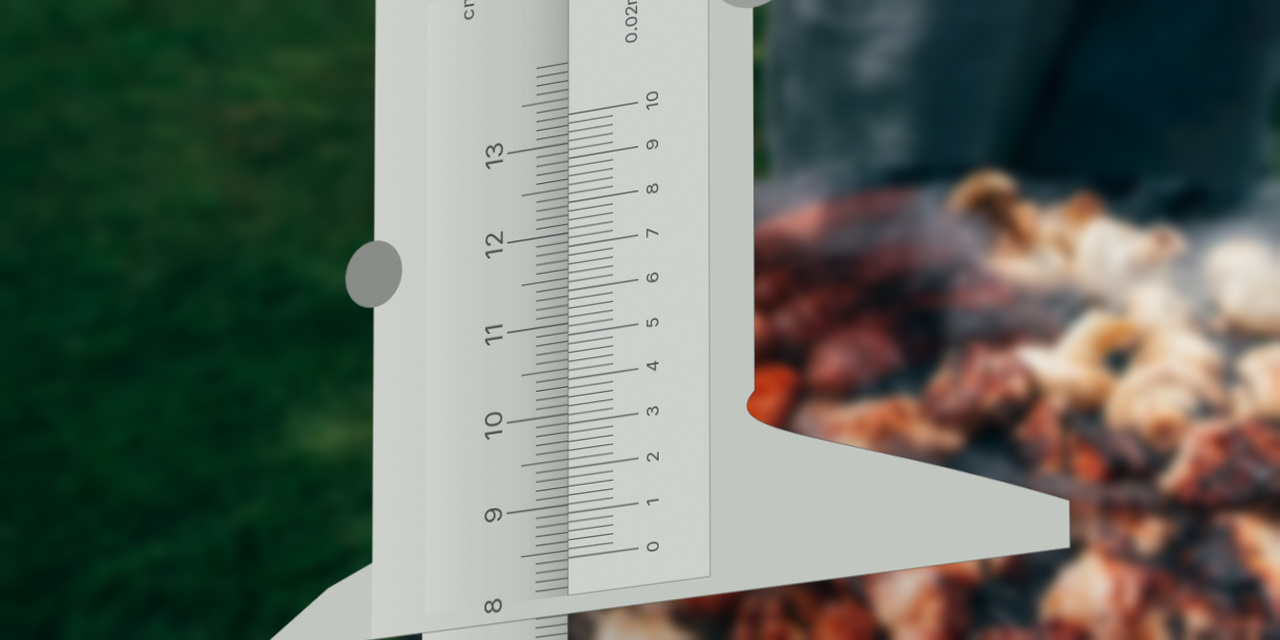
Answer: 84.2 mm
